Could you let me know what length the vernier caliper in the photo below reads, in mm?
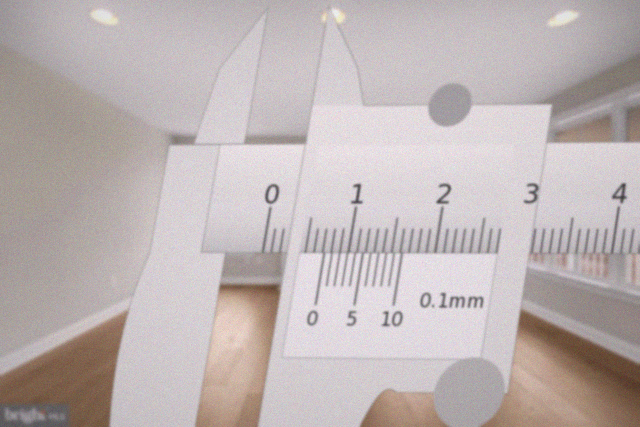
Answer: 7.2 mm
